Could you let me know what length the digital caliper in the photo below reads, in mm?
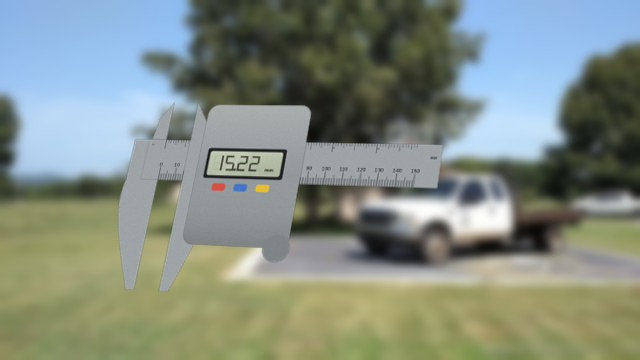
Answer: 15.22 mm
